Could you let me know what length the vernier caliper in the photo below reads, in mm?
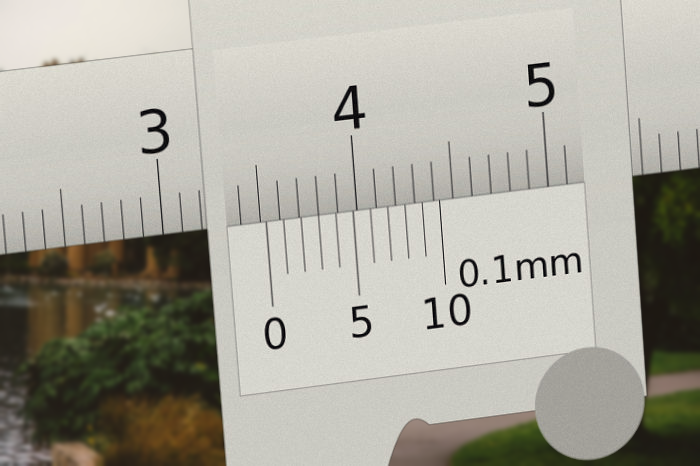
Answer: 35.3 mm
